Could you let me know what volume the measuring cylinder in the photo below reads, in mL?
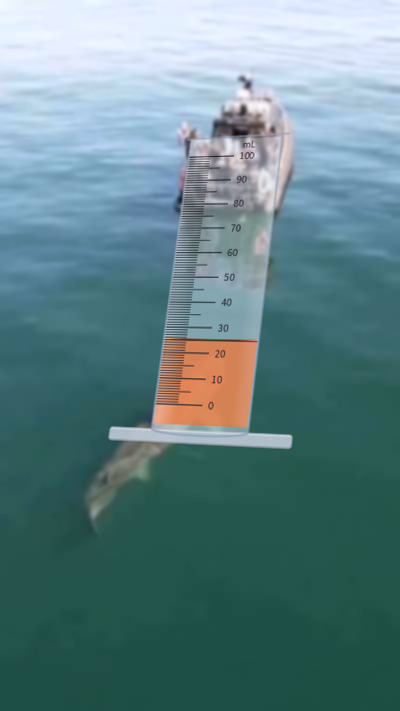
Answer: 25 mL
